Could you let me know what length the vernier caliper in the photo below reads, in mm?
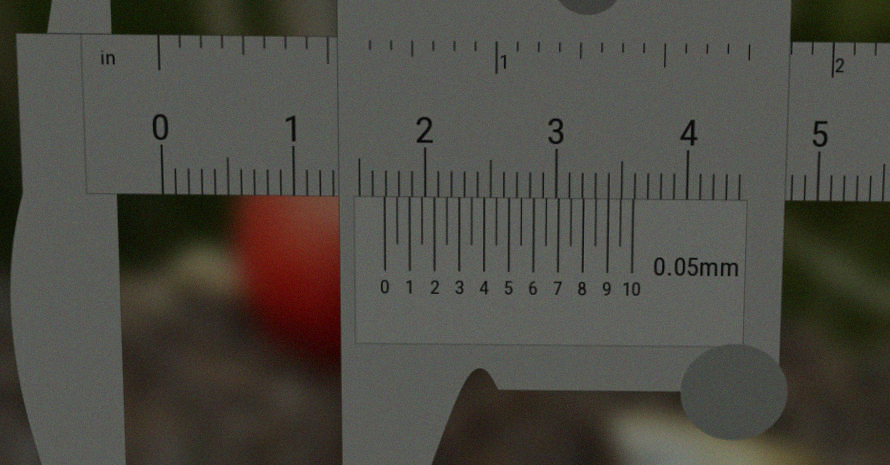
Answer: 16.9 mm
